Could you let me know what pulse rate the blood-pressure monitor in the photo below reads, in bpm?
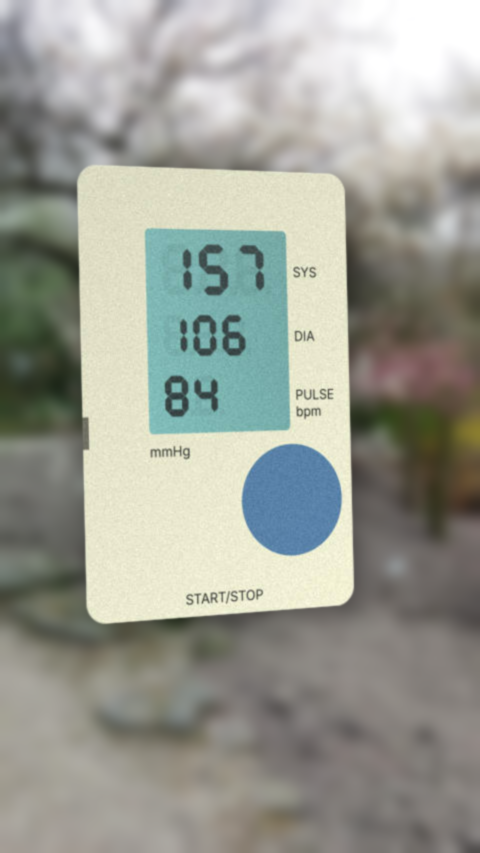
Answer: 84 bpm
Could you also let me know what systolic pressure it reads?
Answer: 157 mmHg
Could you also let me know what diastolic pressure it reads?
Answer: 106 mmHg
